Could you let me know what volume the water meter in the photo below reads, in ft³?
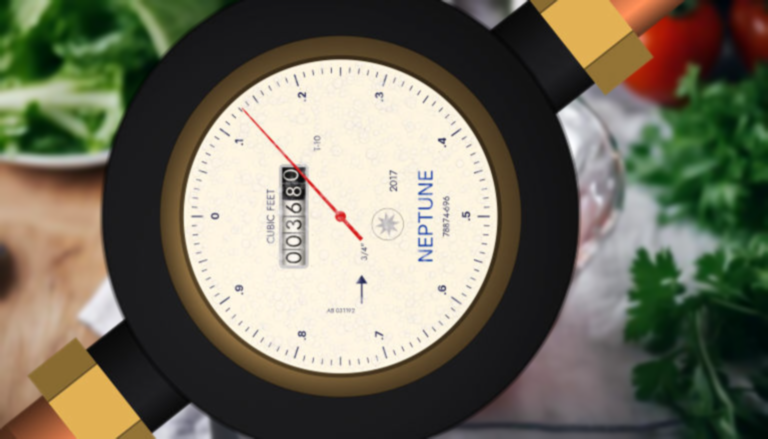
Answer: 3680.13 ft³
